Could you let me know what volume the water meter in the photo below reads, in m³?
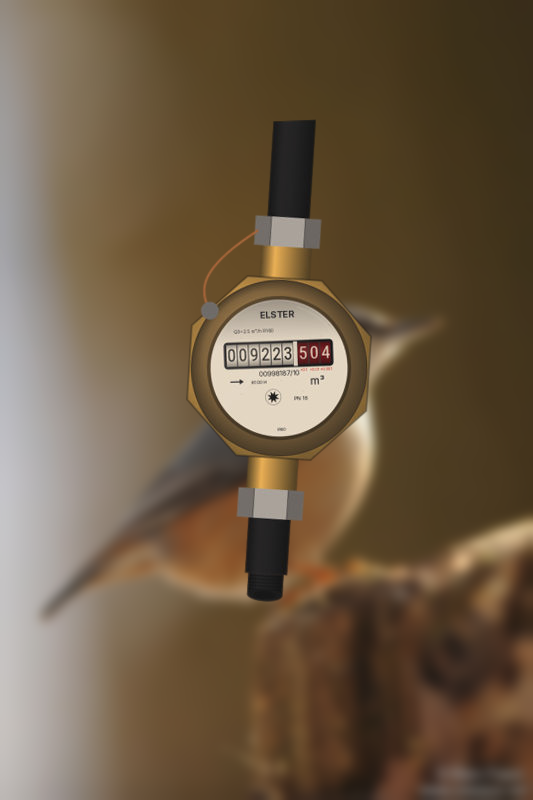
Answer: 9223.504 m³
